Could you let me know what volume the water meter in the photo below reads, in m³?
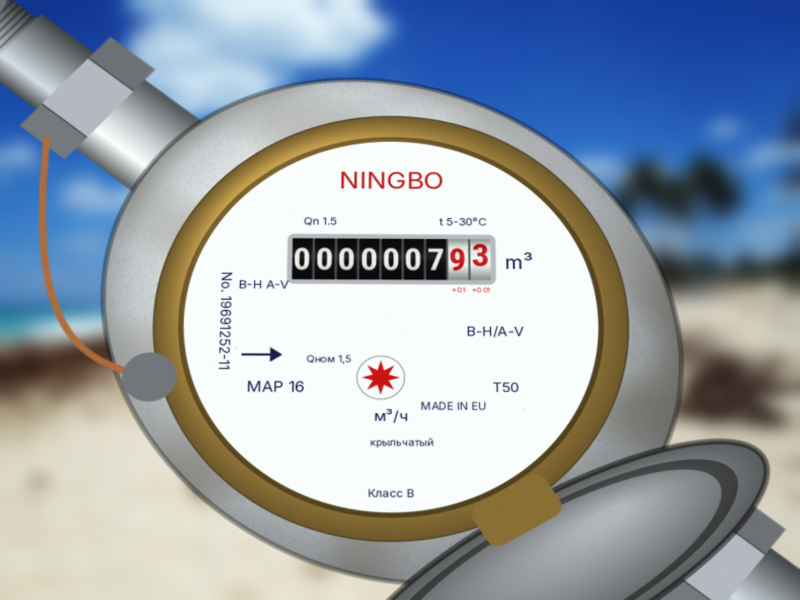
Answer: 7.93 m³
